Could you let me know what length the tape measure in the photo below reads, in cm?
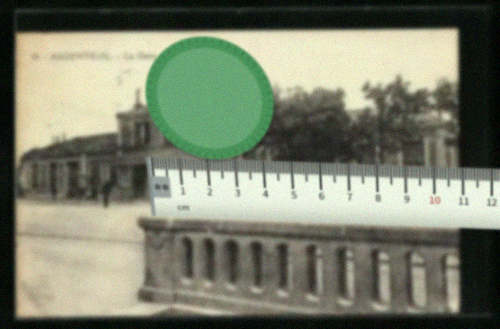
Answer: 4.5 cm
